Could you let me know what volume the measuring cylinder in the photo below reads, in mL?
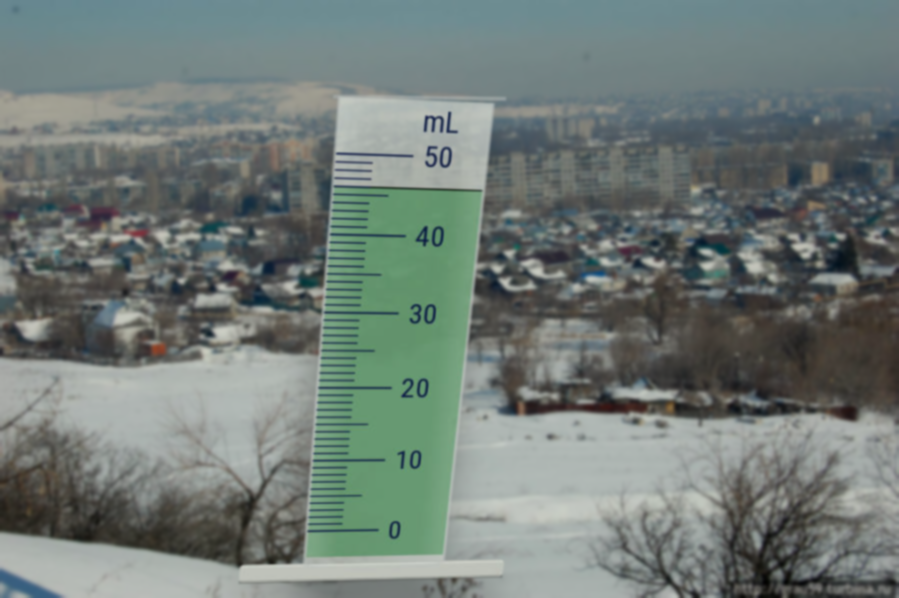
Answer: 46 mL
